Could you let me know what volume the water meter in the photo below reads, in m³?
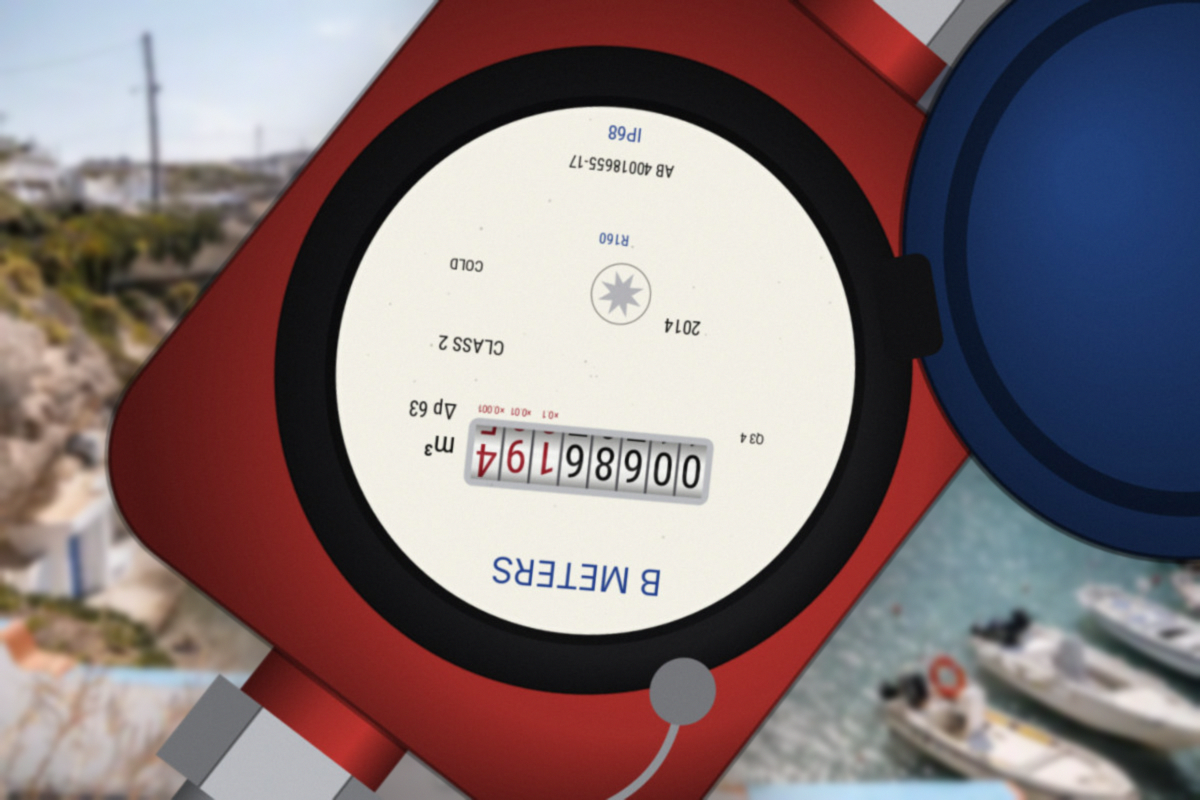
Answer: 686.194 m³
